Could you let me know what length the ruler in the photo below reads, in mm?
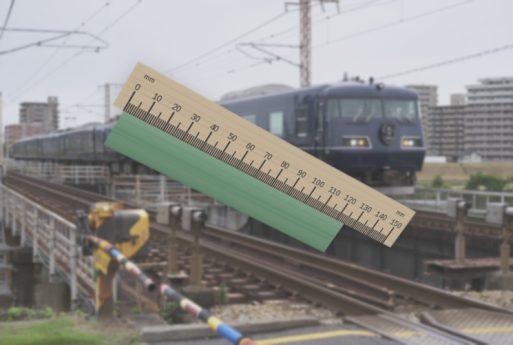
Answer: 125 mm
